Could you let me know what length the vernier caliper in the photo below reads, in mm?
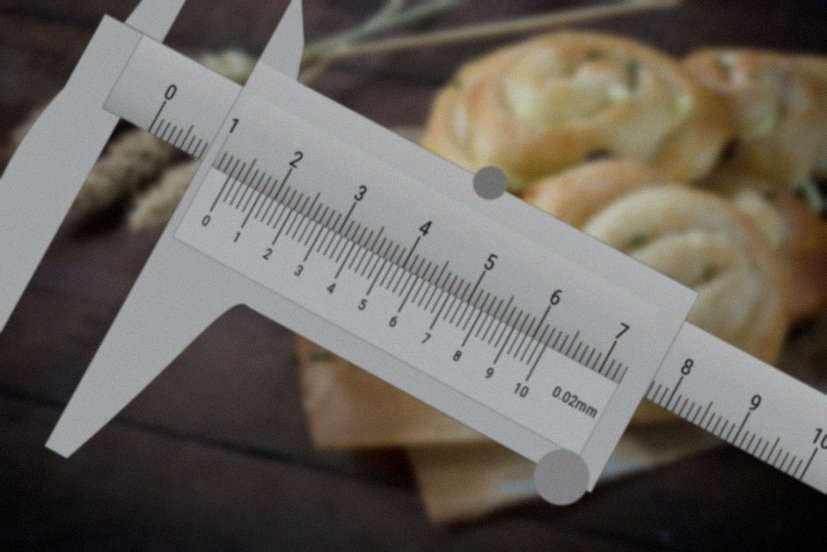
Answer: 13.0 mm
